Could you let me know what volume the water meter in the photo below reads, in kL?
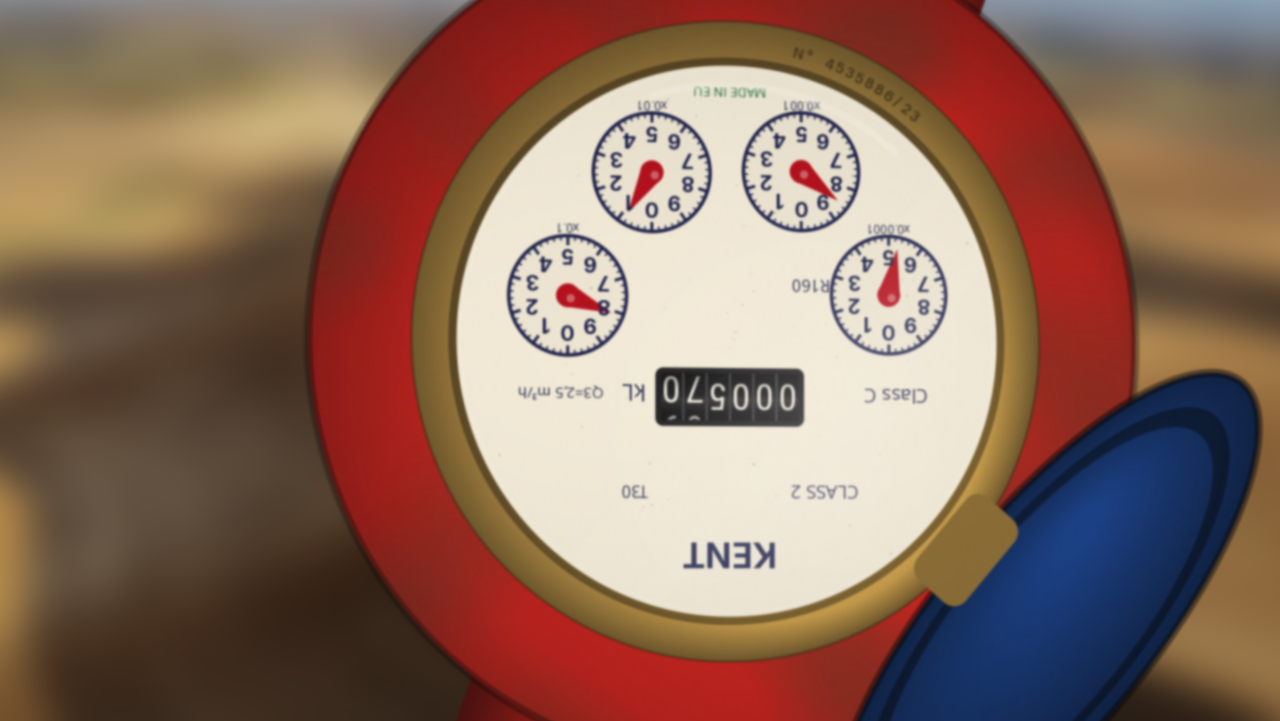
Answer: 569.8085 kL
